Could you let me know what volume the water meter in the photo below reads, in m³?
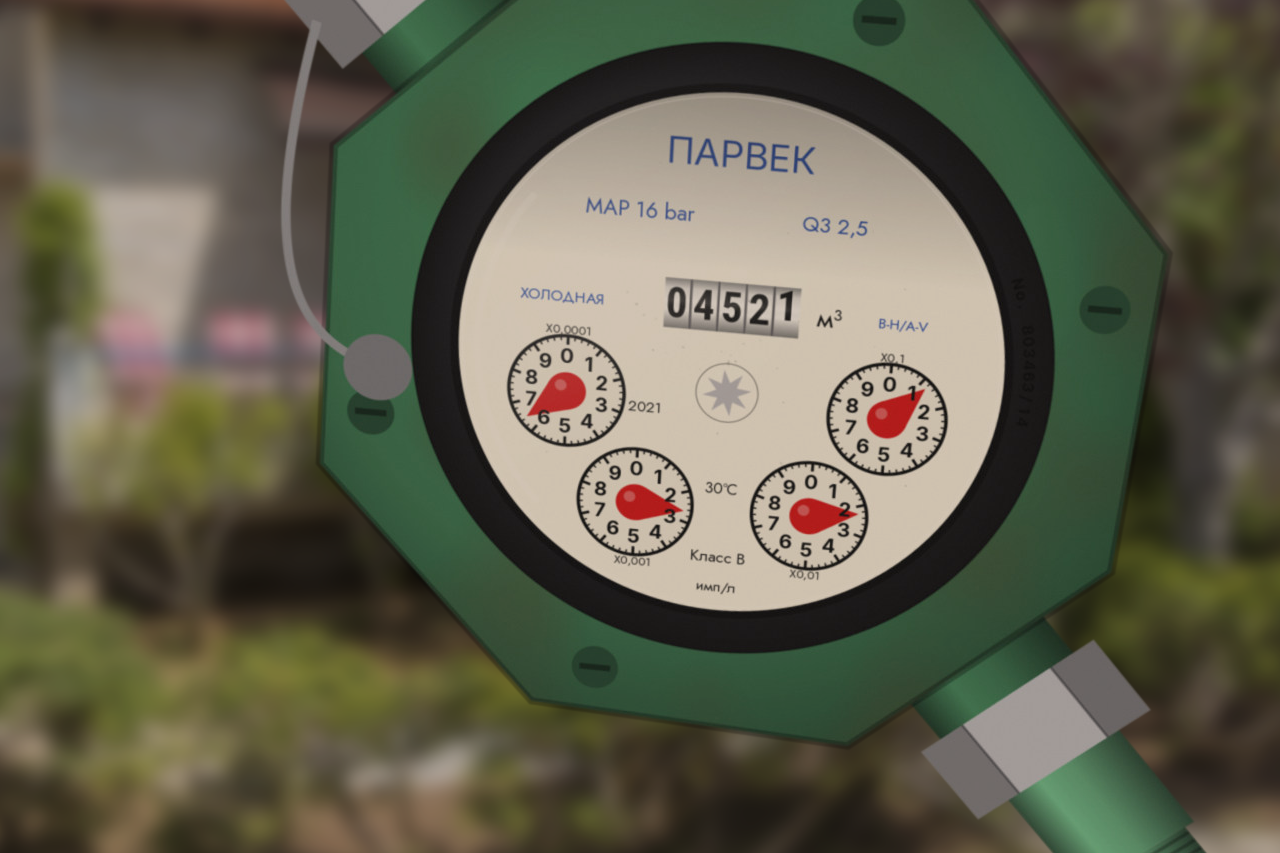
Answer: 4521.1226 m³
